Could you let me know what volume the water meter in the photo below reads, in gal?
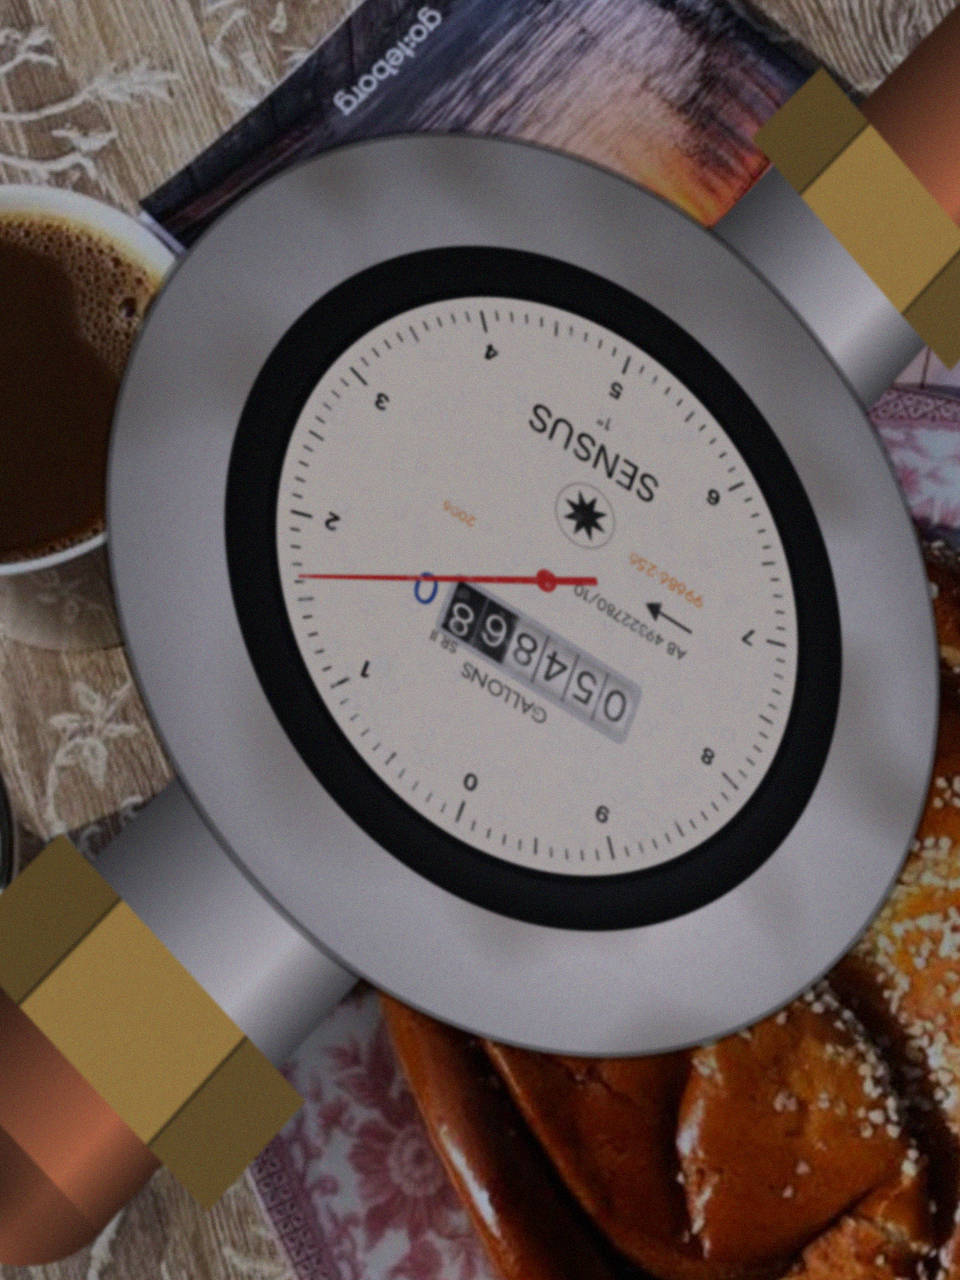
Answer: 548681.6 gal
